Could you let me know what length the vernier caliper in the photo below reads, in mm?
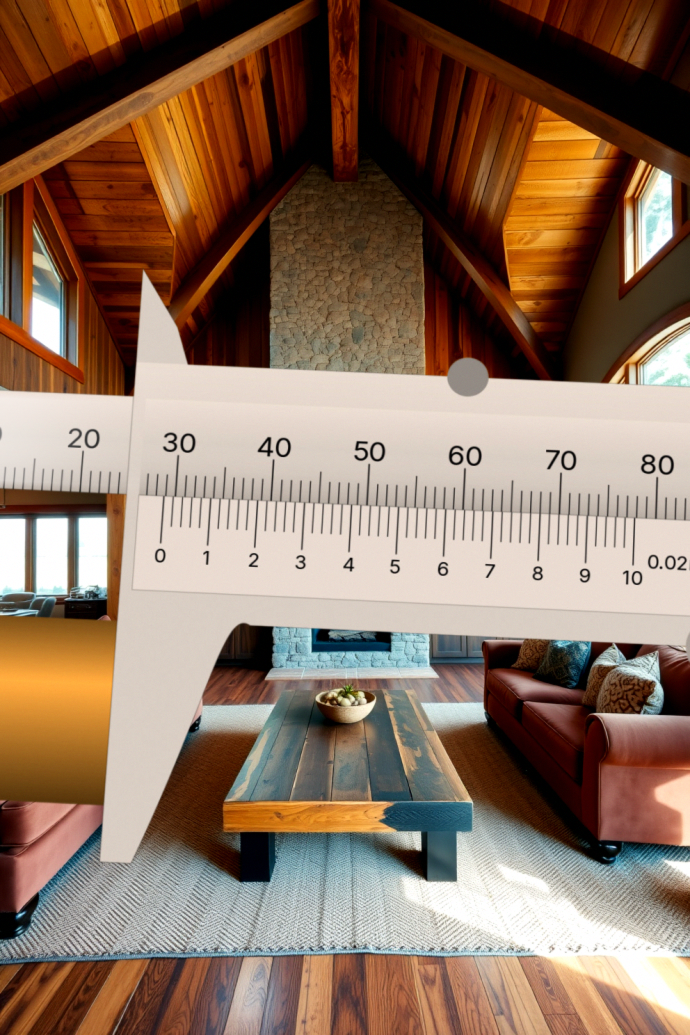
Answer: 28.8 mm
